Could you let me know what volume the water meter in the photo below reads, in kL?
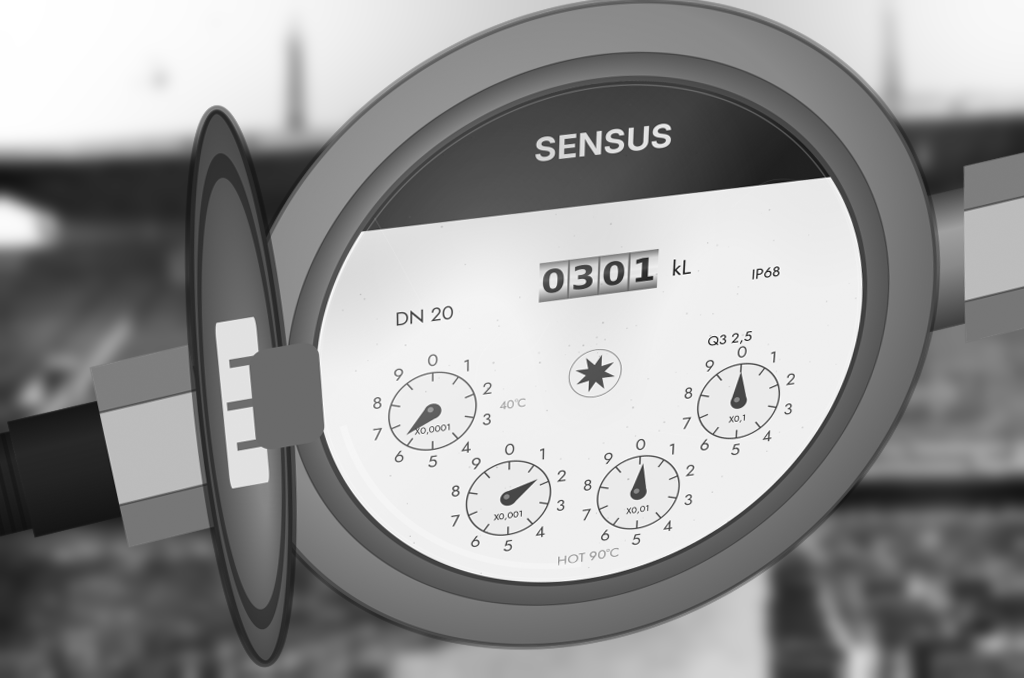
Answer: 301.0016 kL
